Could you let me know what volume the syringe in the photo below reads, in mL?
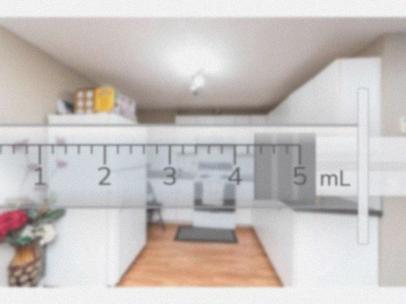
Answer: 4.3 mL
